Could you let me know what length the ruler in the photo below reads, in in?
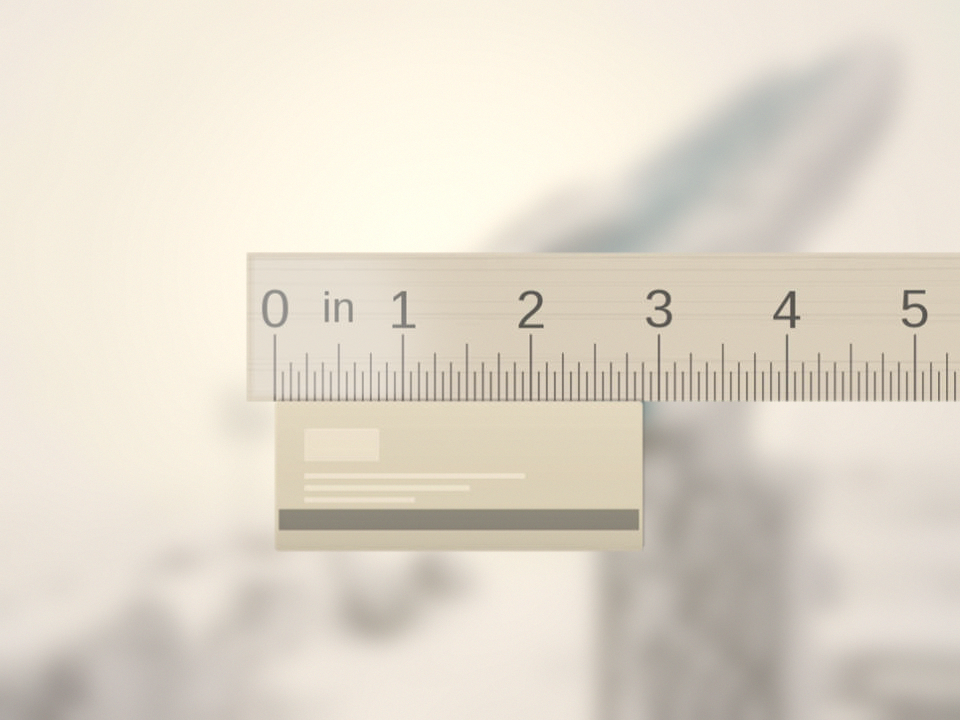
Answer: 2.875 in
